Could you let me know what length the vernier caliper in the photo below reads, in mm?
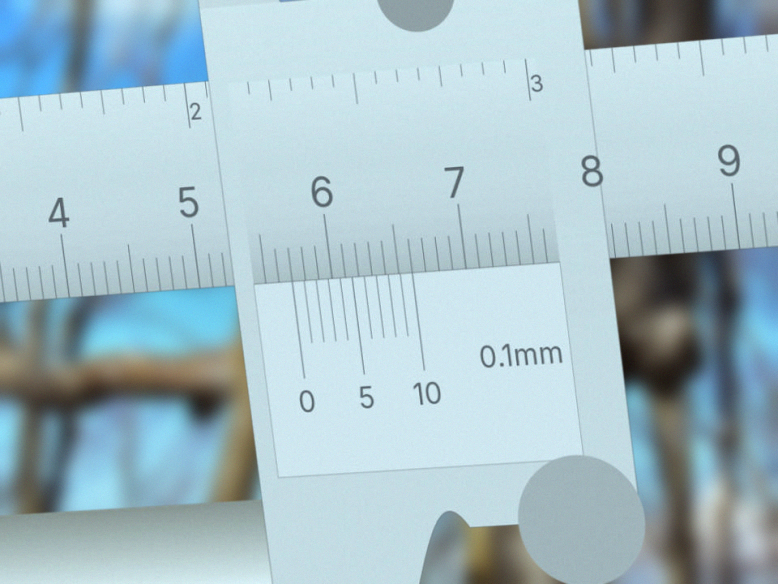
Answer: 57.0 mm
